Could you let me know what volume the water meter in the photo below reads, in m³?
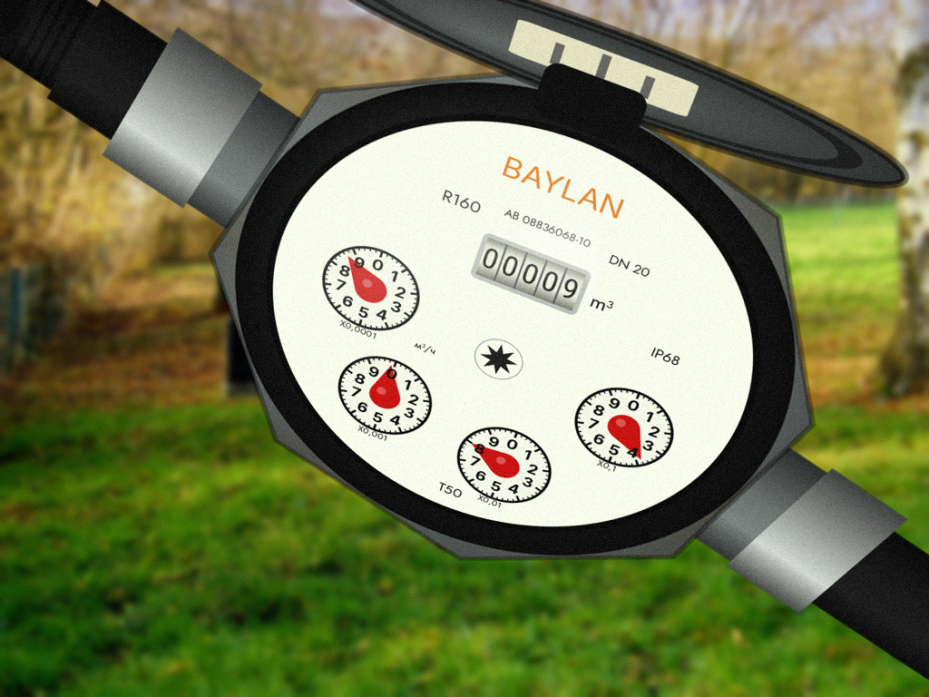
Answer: 9.3798 m³
